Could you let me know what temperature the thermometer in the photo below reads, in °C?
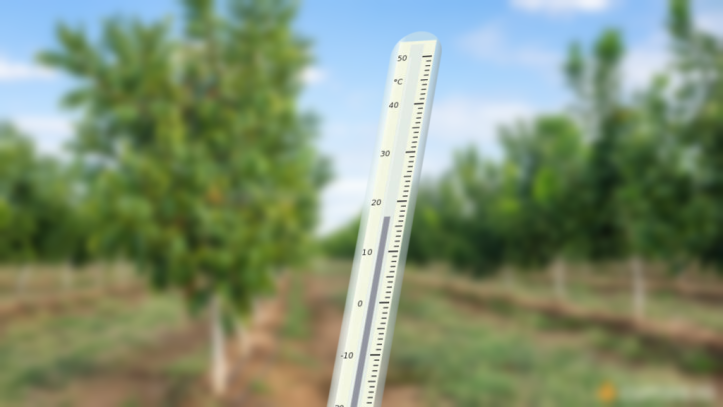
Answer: 17 °C
